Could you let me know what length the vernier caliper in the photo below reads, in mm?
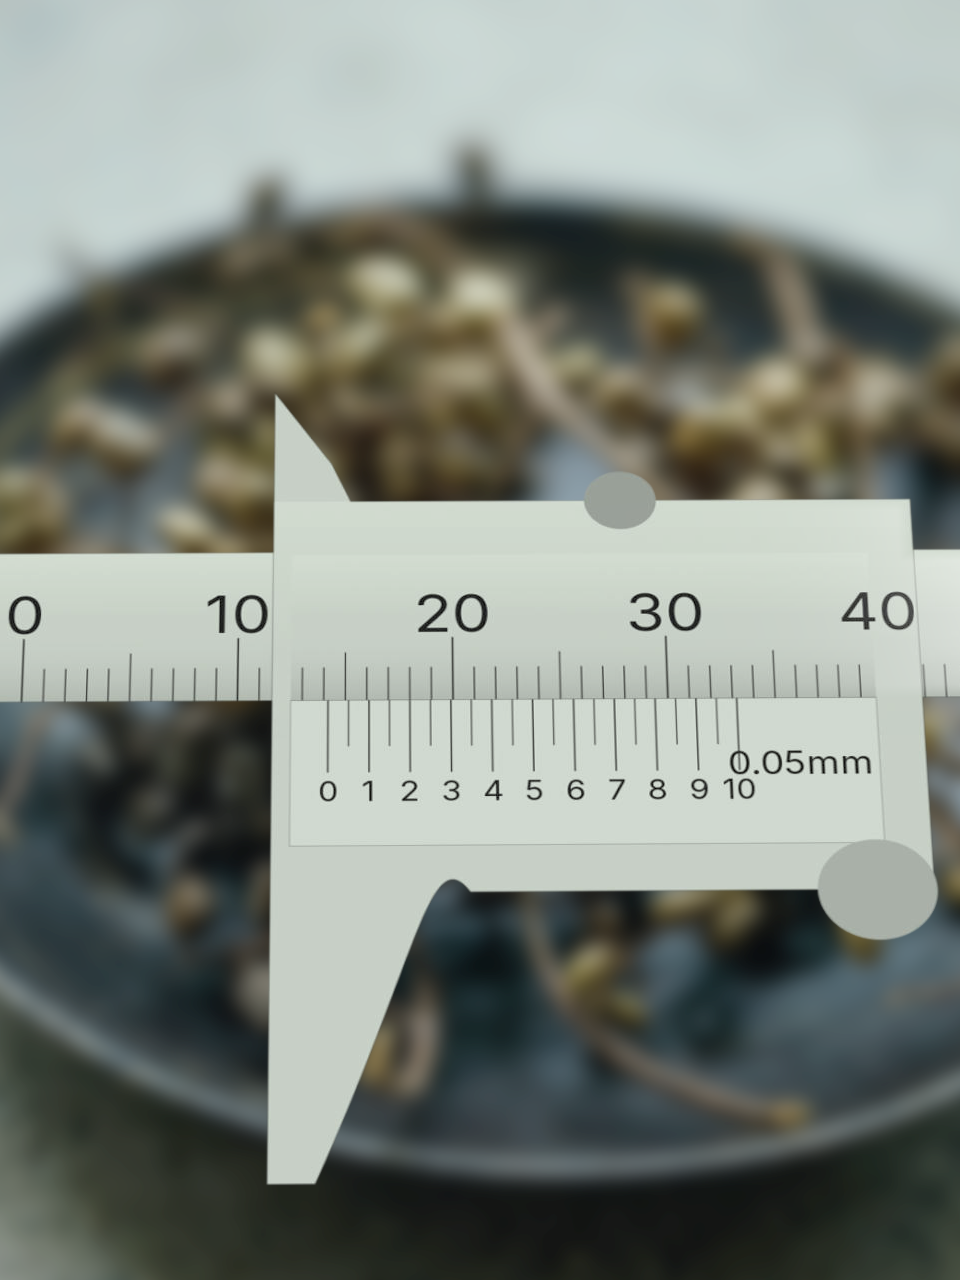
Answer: 14.2 mm
